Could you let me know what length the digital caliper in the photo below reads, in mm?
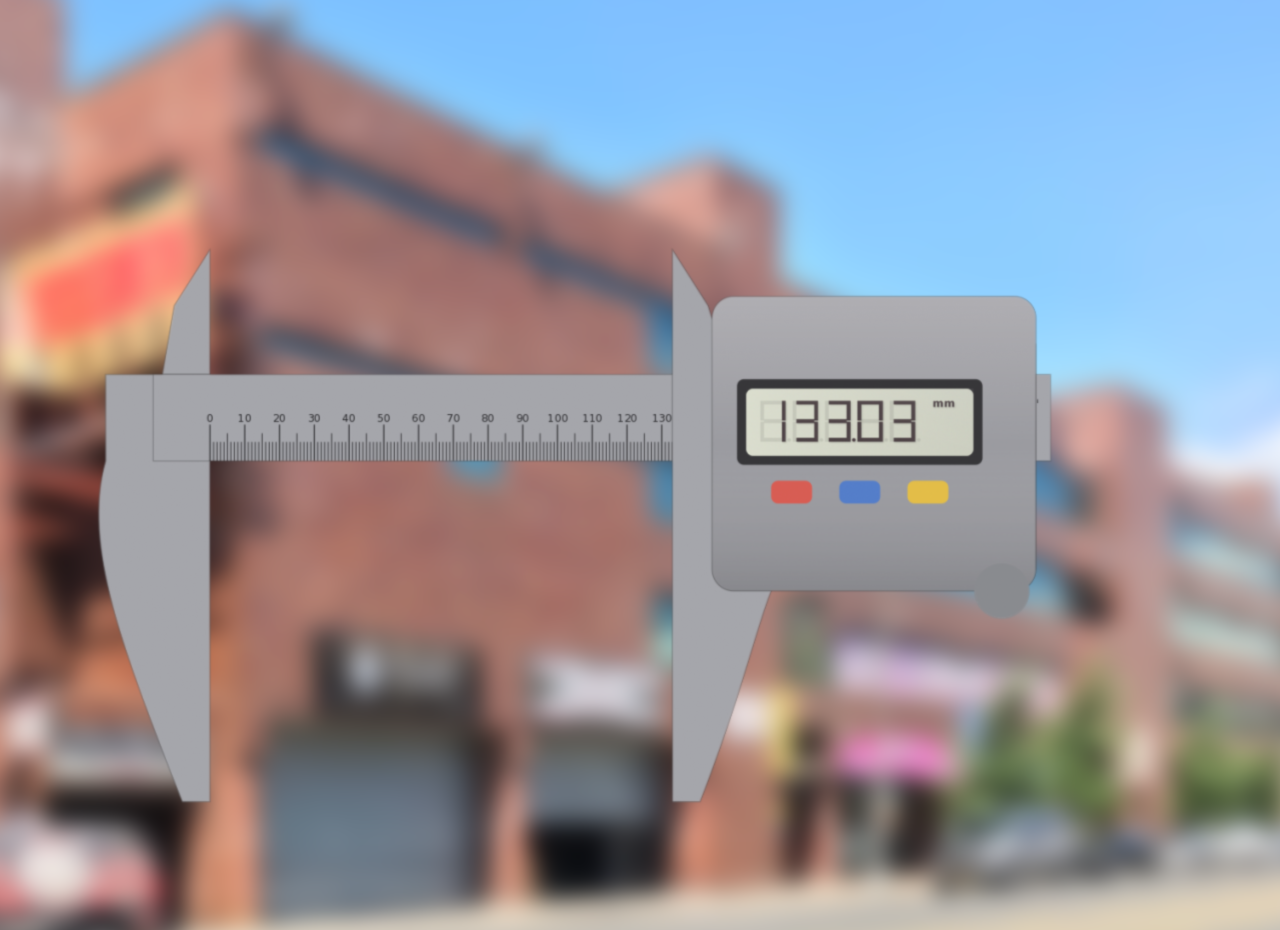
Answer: 133.03 mm
